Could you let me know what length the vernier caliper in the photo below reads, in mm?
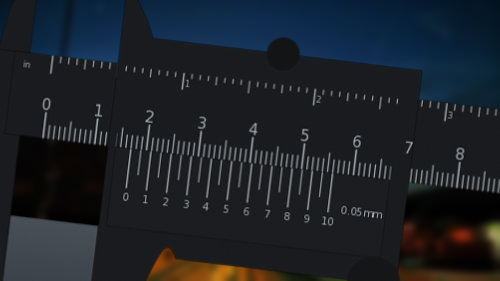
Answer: 17.0 mm
